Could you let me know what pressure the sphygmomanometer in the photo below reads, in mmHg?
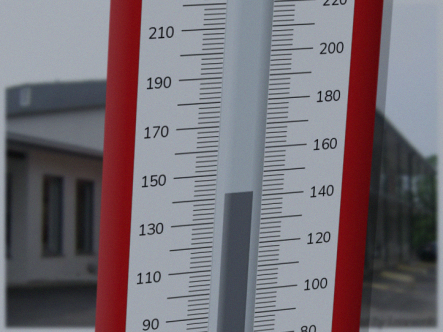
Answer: 142 mmHg
